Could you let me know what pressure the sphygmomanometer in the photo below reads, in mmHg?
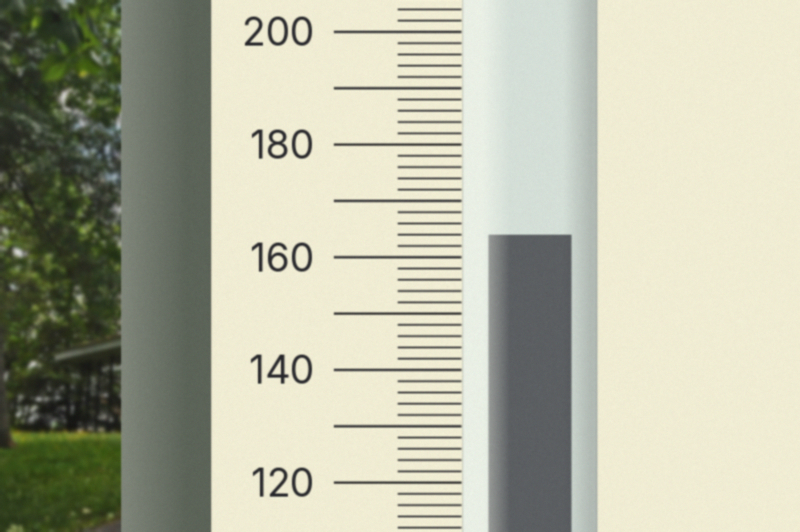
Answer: 164 mmHg
